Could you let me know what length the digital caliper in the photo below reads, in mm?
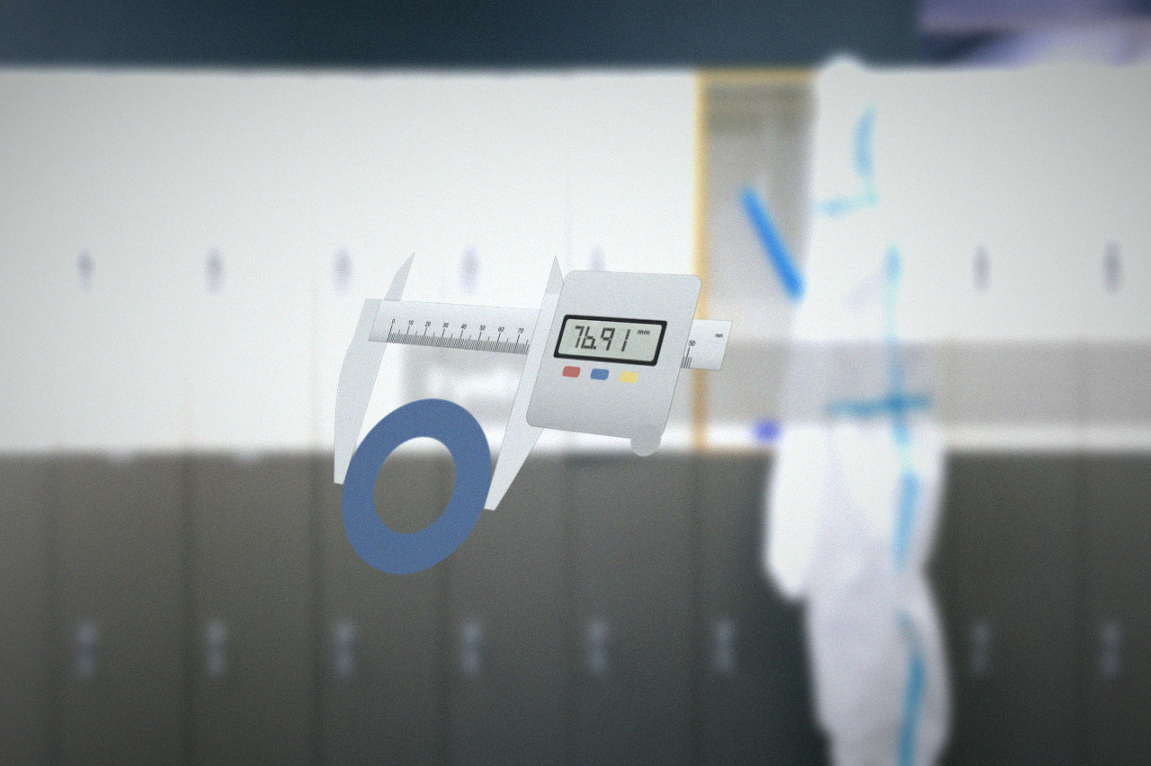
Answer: 76.91 mm
